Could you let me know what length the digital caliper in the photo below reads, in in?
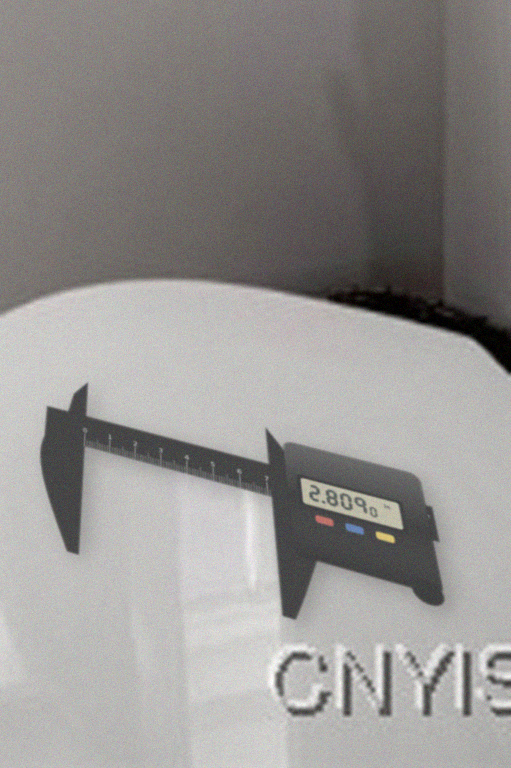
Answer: 2.8090 in
